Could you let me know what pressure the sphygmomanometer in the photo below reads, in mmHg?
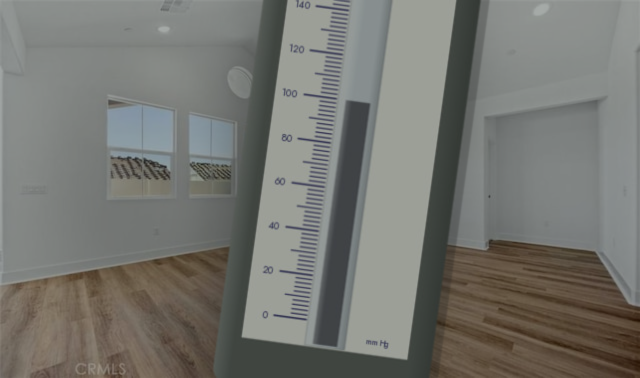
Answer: 100 mmHg
